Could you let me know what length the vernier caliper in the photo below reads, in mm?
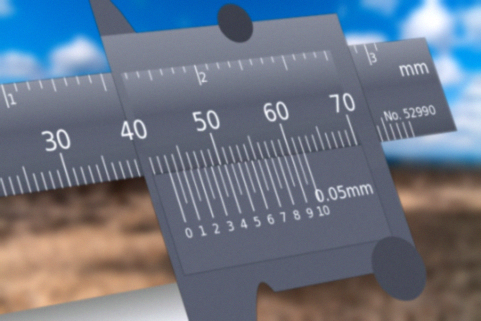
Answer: 43.0 mm
